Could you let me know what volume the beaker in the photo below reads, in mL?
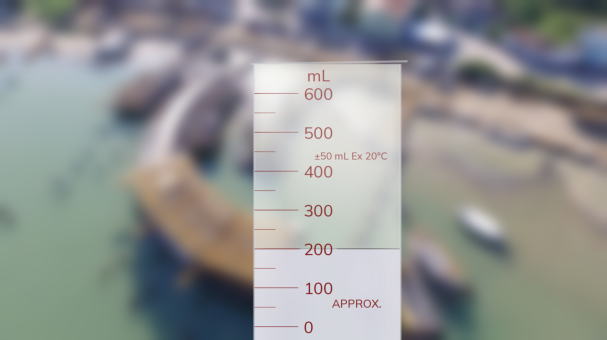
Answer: 200 mL
